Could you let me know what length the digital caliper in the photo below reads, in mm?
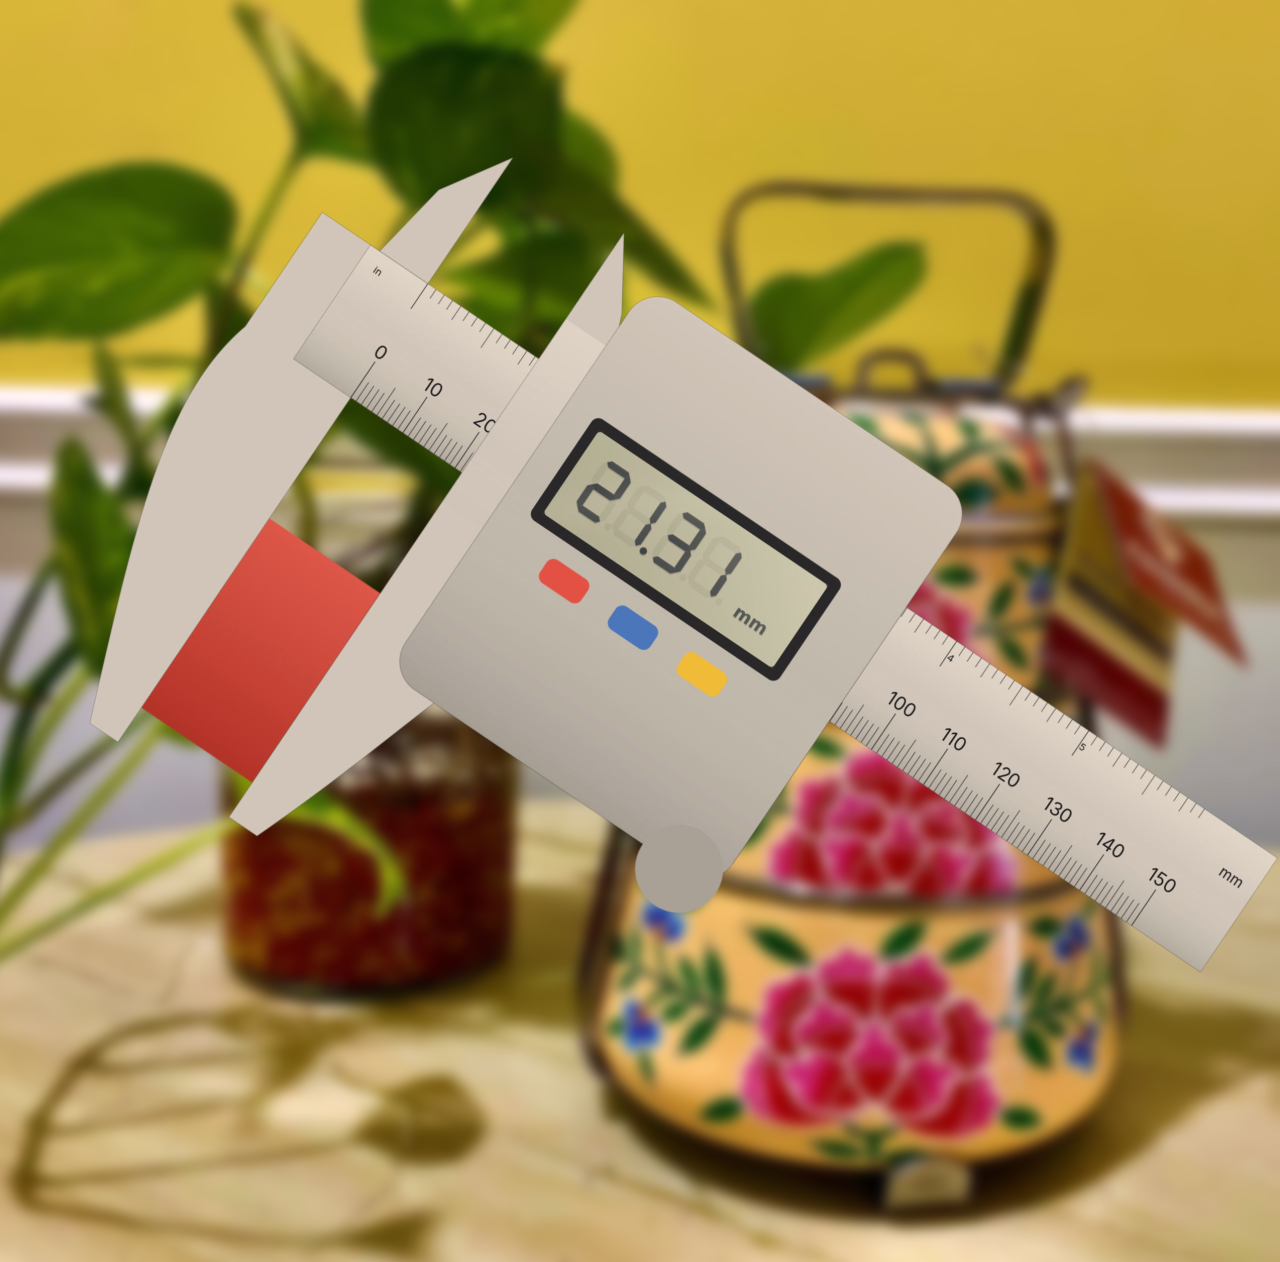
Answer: 21.31 mm
